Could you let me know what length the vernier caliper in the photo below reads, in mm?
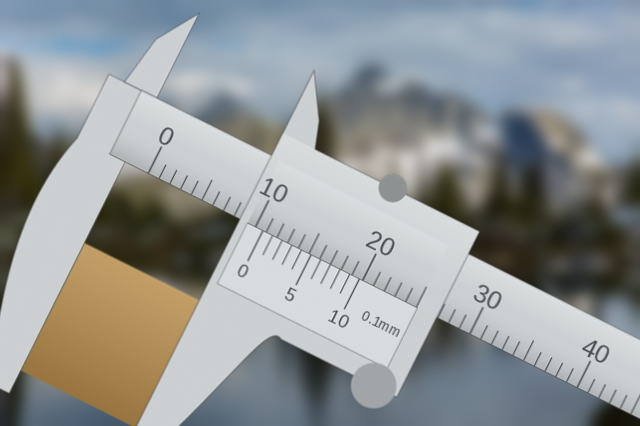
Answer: 10.7 mm
